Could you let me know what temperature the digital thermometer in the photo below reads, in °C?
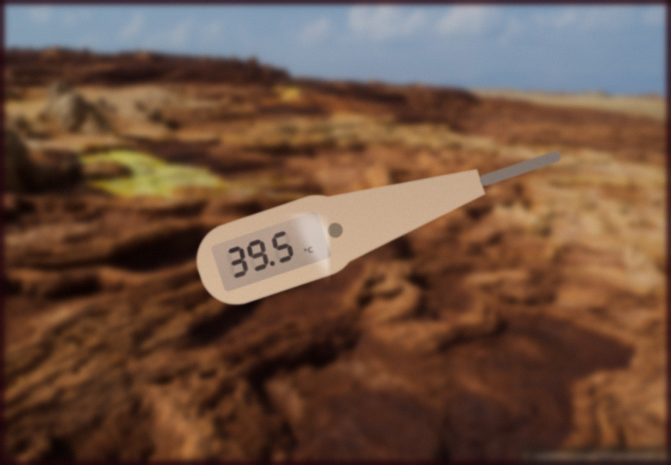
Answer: 39.5 °C
